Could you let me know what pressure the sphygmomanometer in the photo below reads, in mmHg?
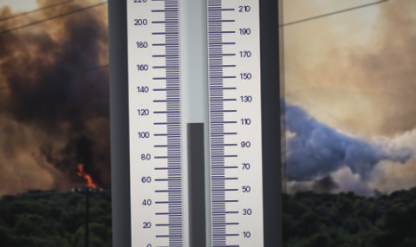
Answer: 110 mmHg
